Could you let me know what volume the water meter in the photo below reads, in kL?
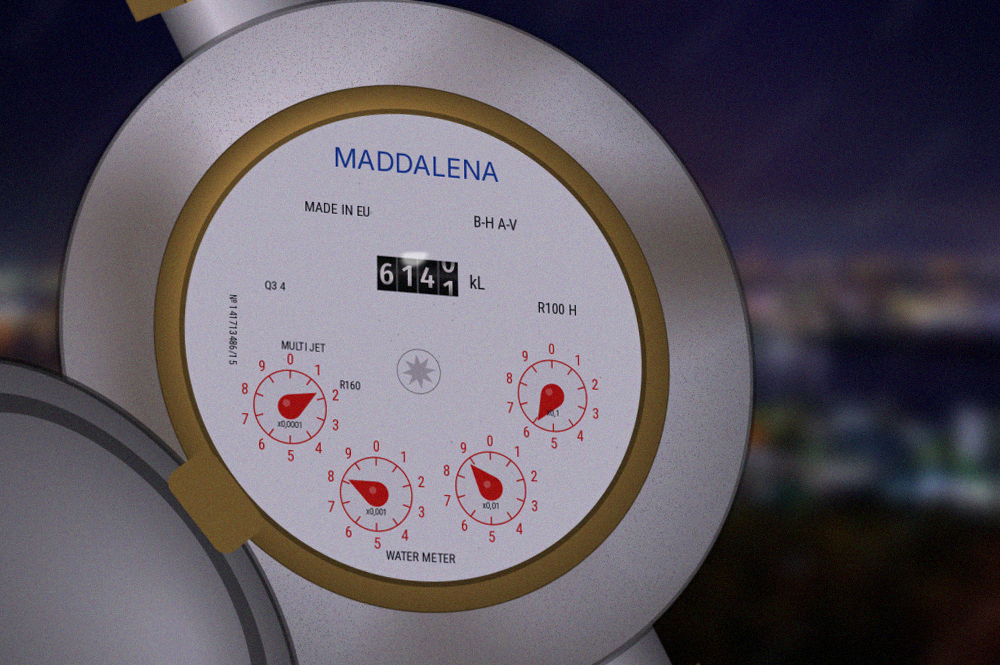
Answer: 6140.5881 kL
